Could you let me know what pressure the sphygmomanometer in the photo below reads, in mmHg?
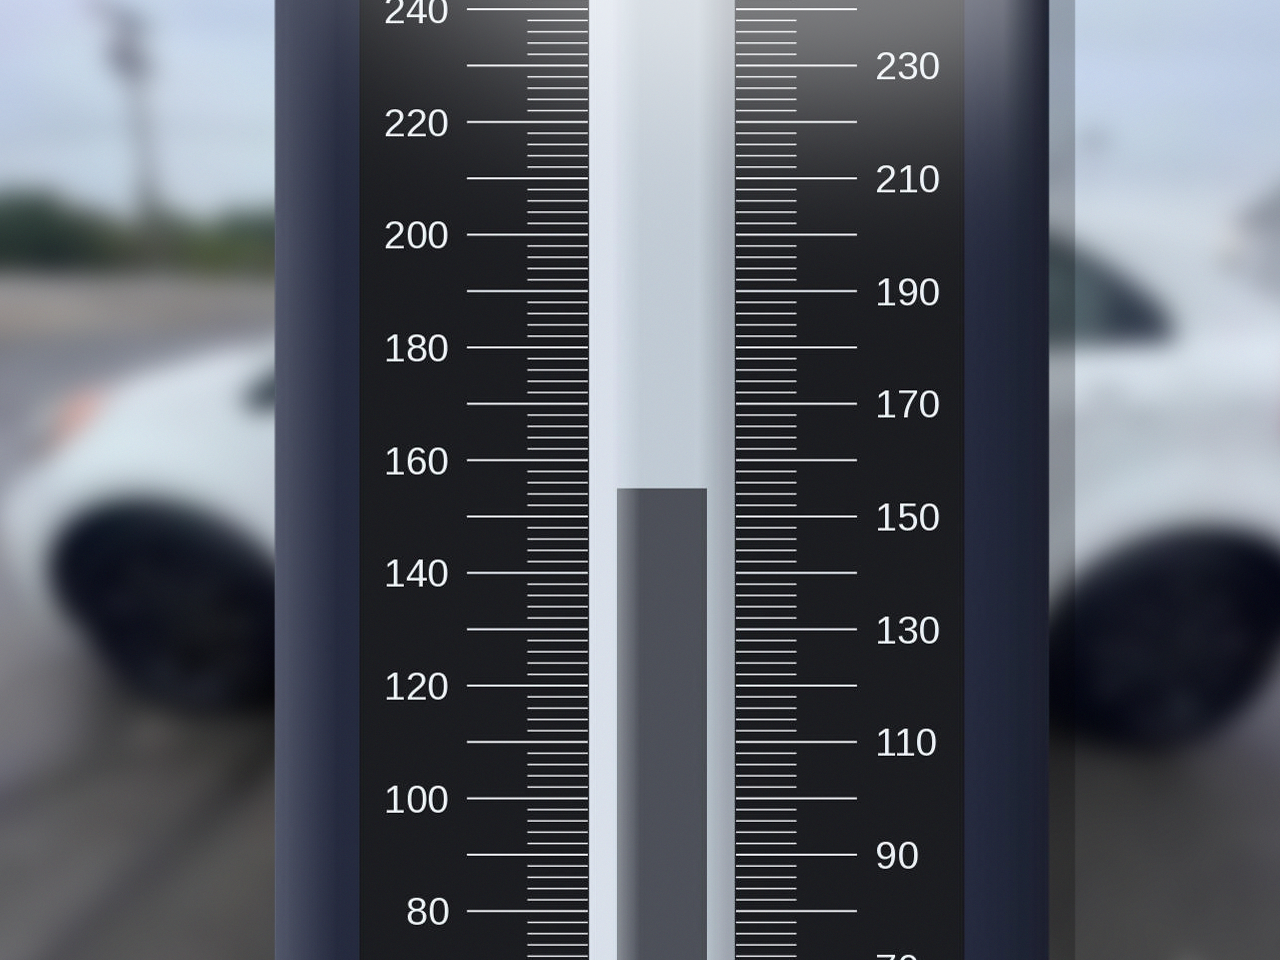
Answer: 155 mmHg
